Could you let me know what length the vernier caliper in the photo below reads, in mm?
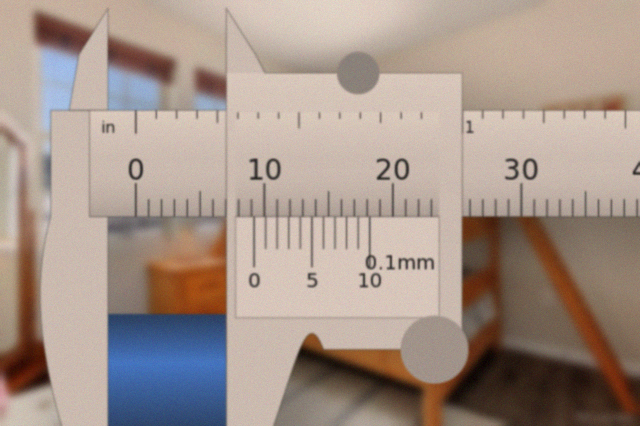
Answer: 9.2 mm
